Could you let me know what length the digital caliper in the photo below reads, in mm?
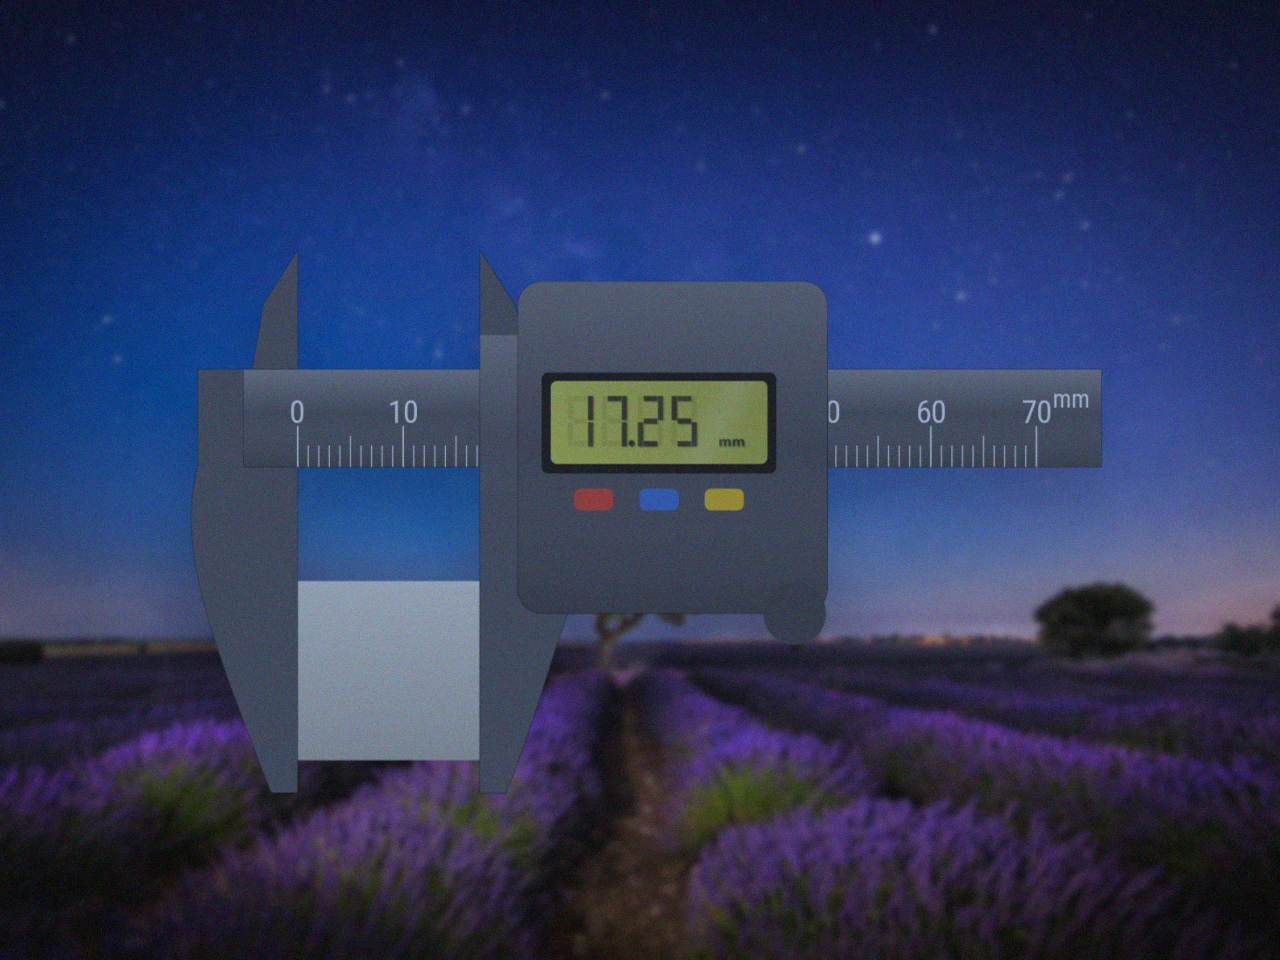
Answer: 17.25 mm
